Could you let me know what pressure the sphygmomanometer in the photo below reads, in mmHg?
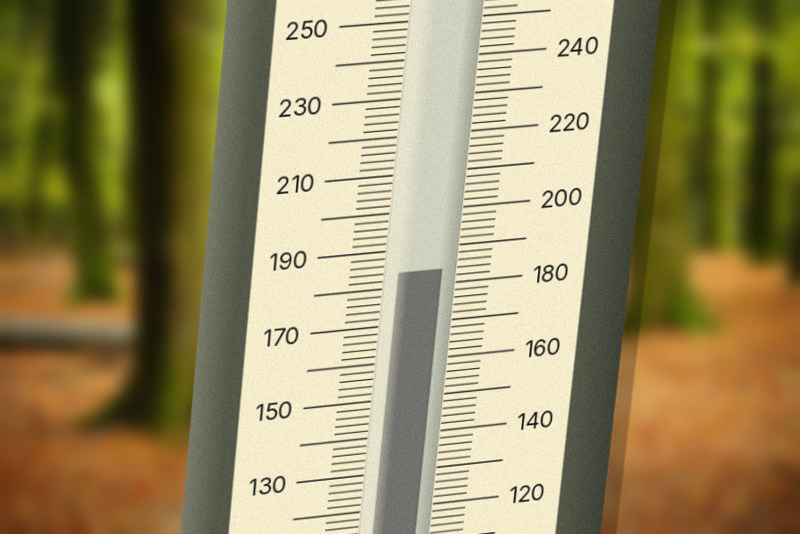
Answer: 184 mmHg
